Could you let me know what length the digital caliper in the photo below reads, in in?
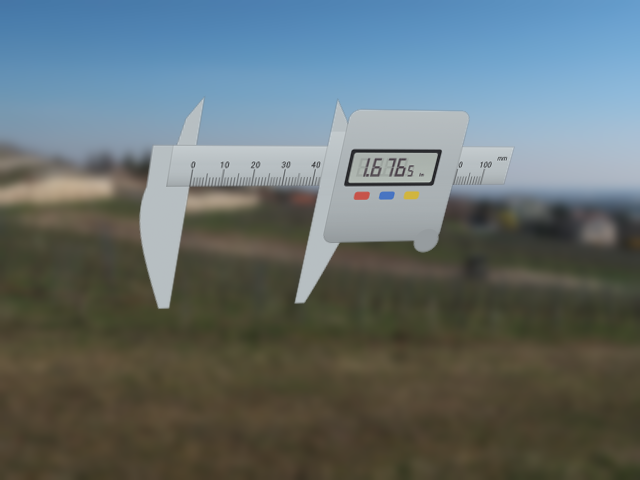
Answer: 1.6765 in
